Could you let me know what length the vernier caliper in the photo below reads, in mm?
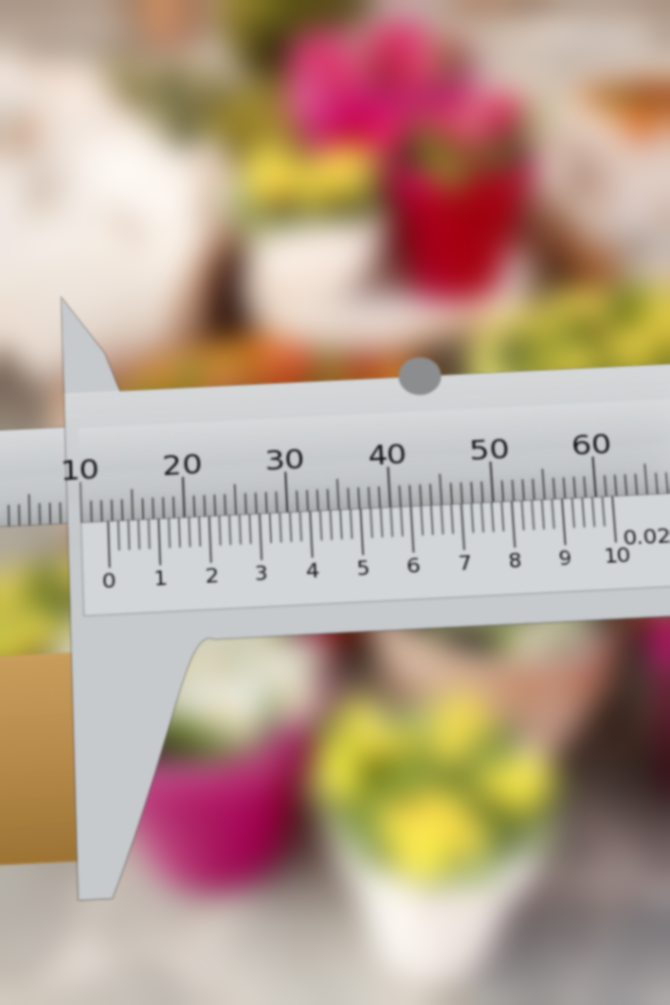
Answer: 12.6 mm
